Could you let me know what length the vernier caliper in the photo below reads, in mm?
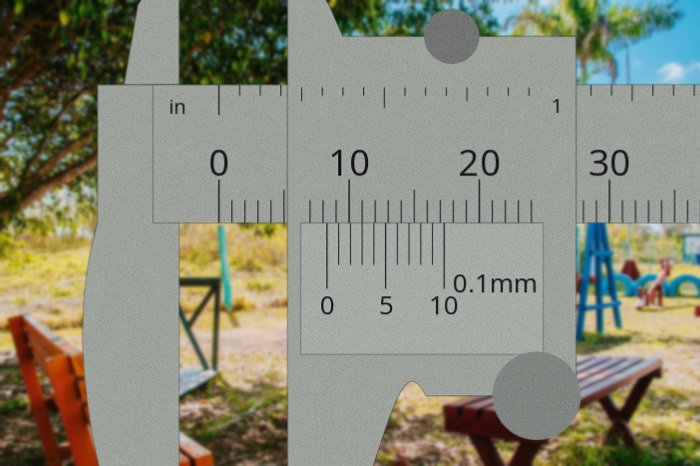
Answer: 8.3 mm
